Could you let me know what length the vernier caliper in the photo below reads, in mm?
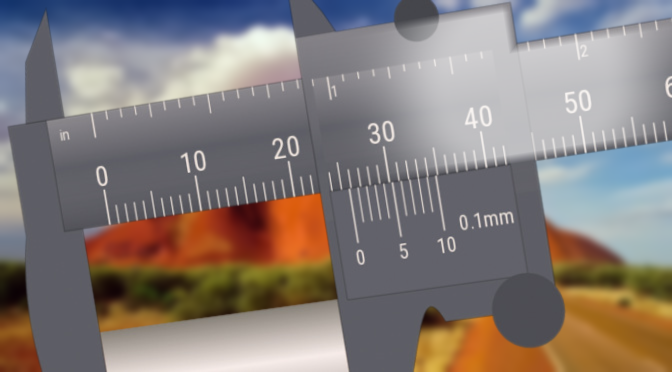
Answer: 25.8 mm
